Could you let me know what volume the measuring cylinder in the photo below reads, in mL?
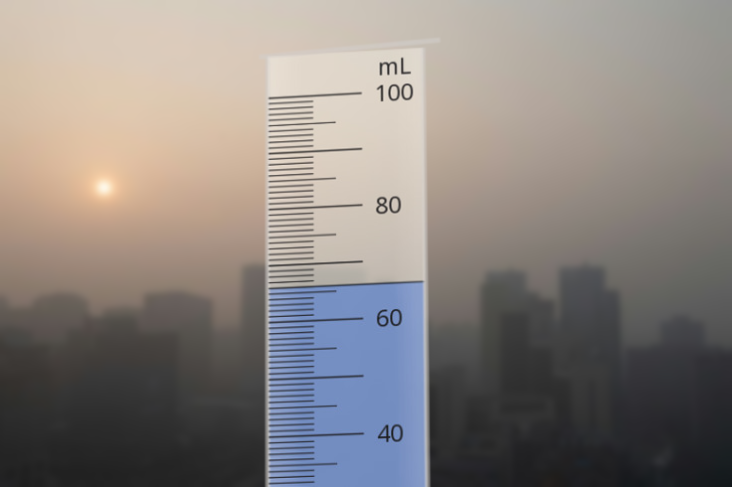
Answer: 66 mL
